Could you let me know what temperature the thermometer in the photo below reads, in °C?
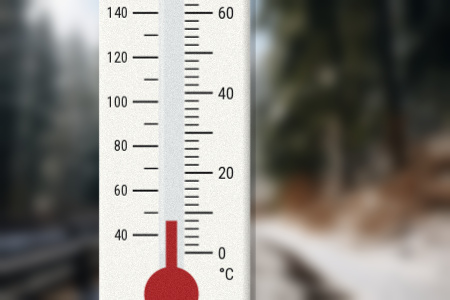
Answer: 8 °C
